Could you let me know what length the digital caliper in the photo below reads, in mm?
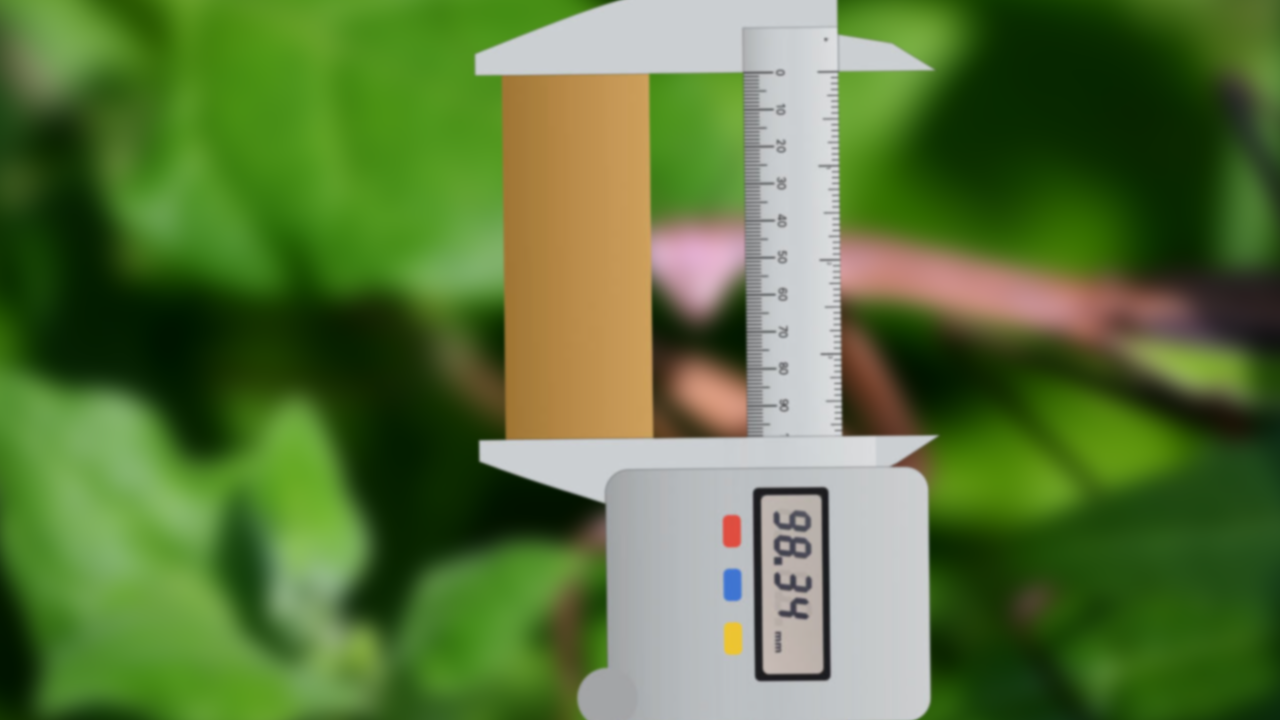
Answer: 98.34 mm
